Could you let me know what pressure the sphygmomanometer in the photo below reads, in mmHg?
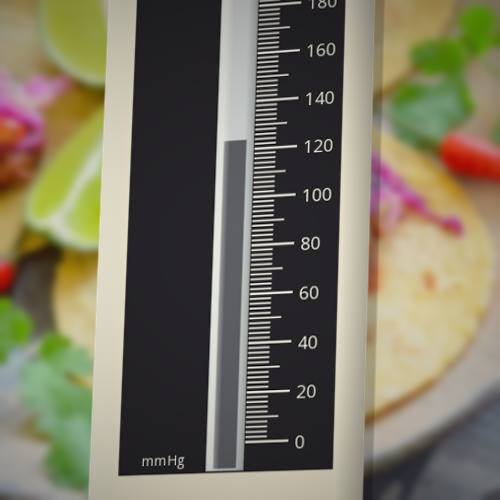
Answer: 124 mmHg
